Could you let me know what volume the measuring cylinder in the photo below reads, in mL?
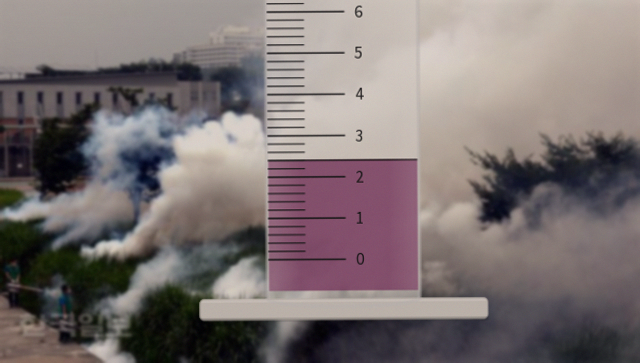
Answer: 2.4 mL
